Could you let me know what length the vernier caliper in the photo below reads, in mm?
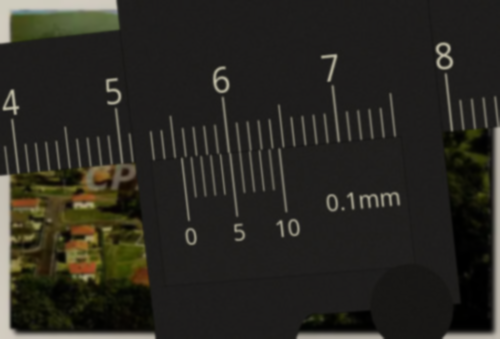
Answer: 55.6 mm
